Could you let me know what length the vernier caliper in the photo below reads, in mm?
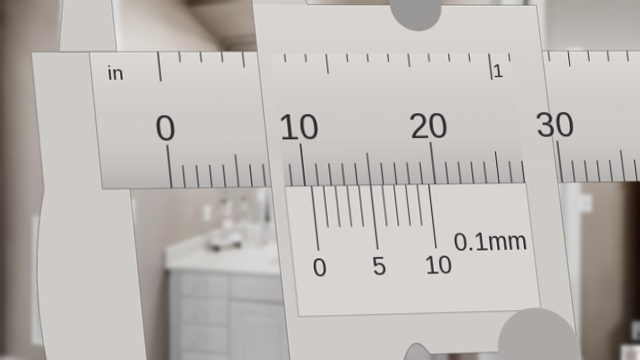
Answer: 10.5 mm
